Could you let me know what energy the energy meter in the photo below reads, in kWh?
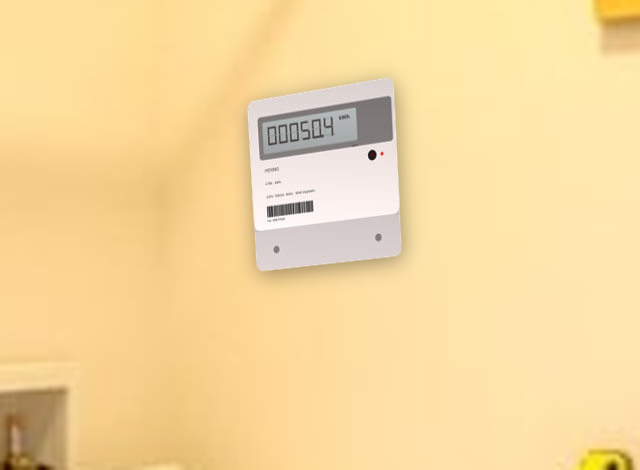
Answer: 50.4 kWh
